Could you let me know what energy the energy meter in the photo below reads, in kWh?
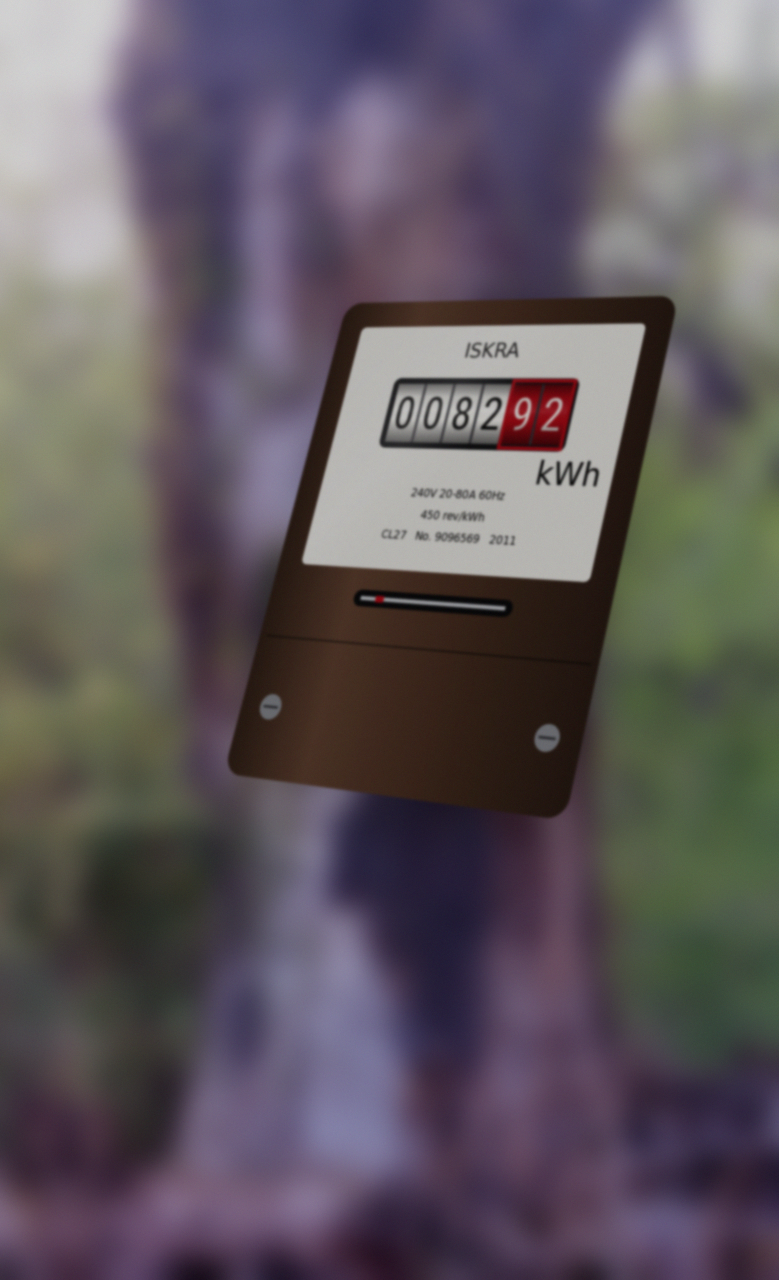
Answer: 82.92 kWh
